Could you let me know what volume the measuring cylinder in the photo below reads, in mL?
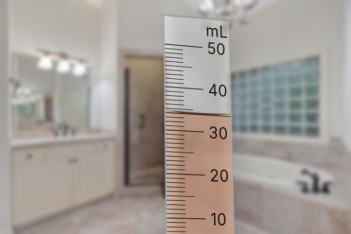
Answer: 34 mL
